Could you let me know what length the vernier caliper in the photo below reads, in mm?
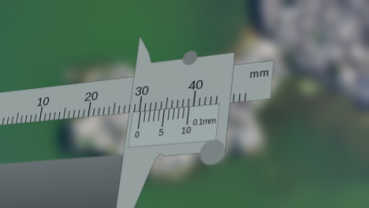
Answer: 30.2 mm
